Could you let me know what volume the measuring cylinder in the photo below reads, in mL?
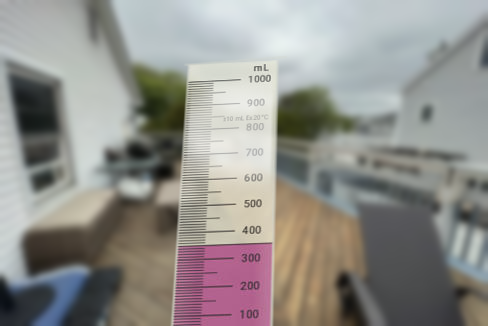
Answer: 350 mL
